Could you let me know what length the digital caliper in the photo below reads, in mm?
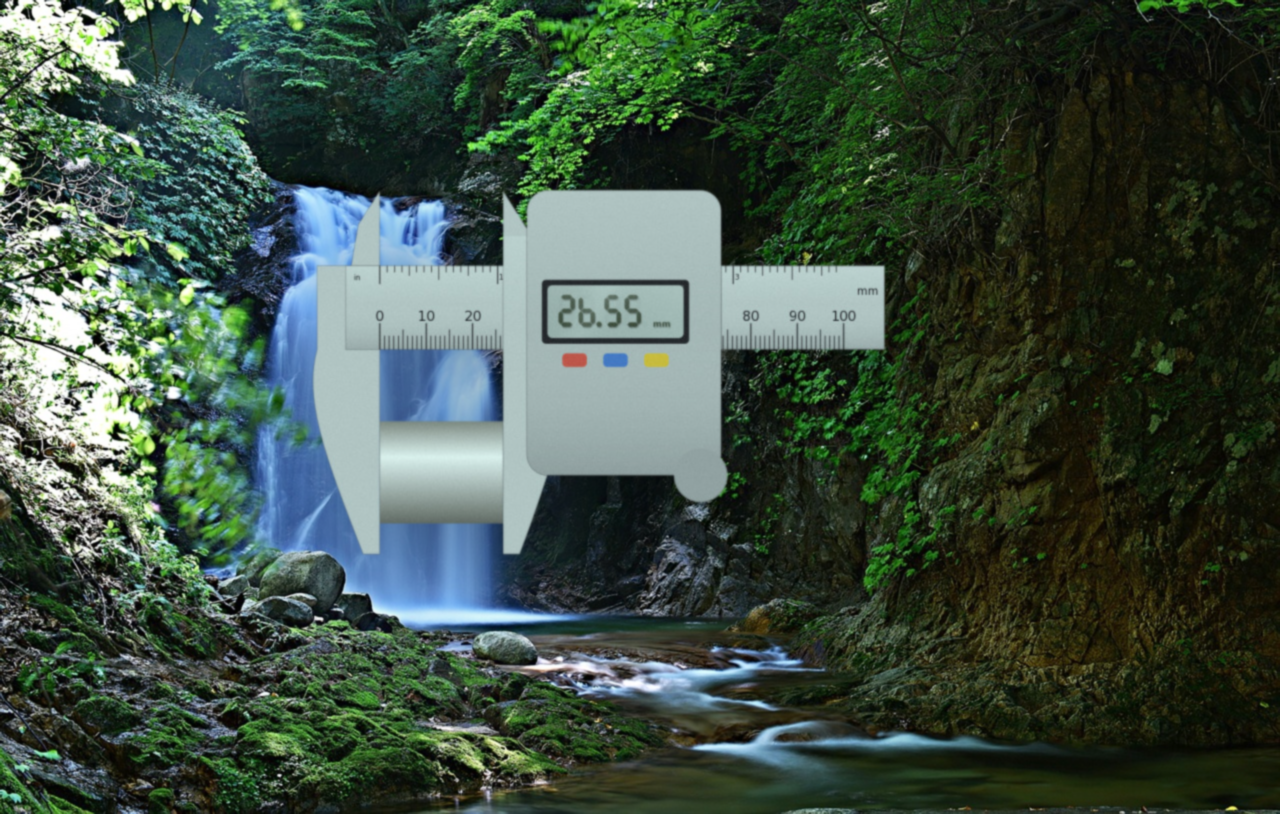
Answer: 26.55 mm
